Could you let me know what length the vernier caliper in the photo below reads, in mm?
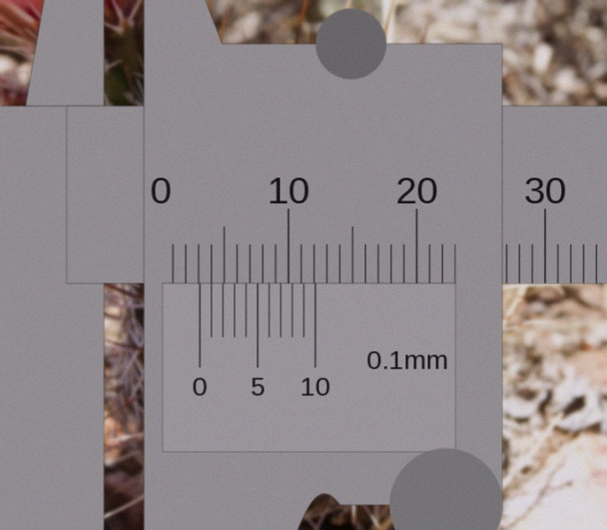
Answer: 3.1 mm
